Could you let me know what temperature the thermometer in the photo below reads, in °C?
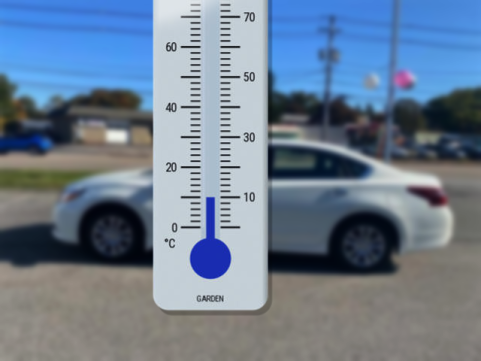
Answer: 10 °C
